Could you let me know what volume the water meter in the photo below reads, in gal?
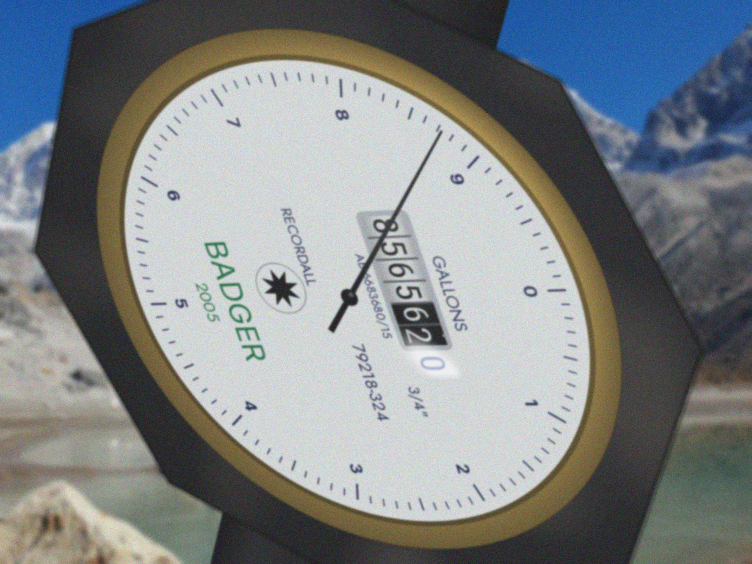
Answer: 8565618.7 gal
